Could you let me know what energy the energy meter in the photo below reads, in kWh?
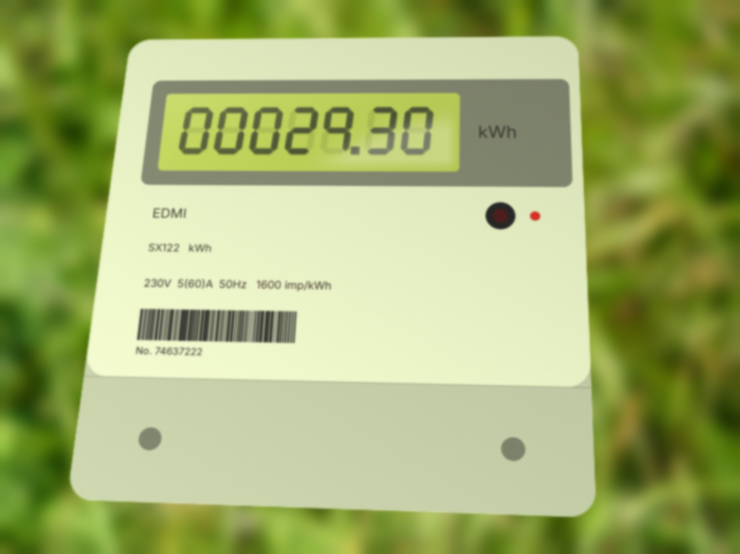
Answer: 29.30 kWh
